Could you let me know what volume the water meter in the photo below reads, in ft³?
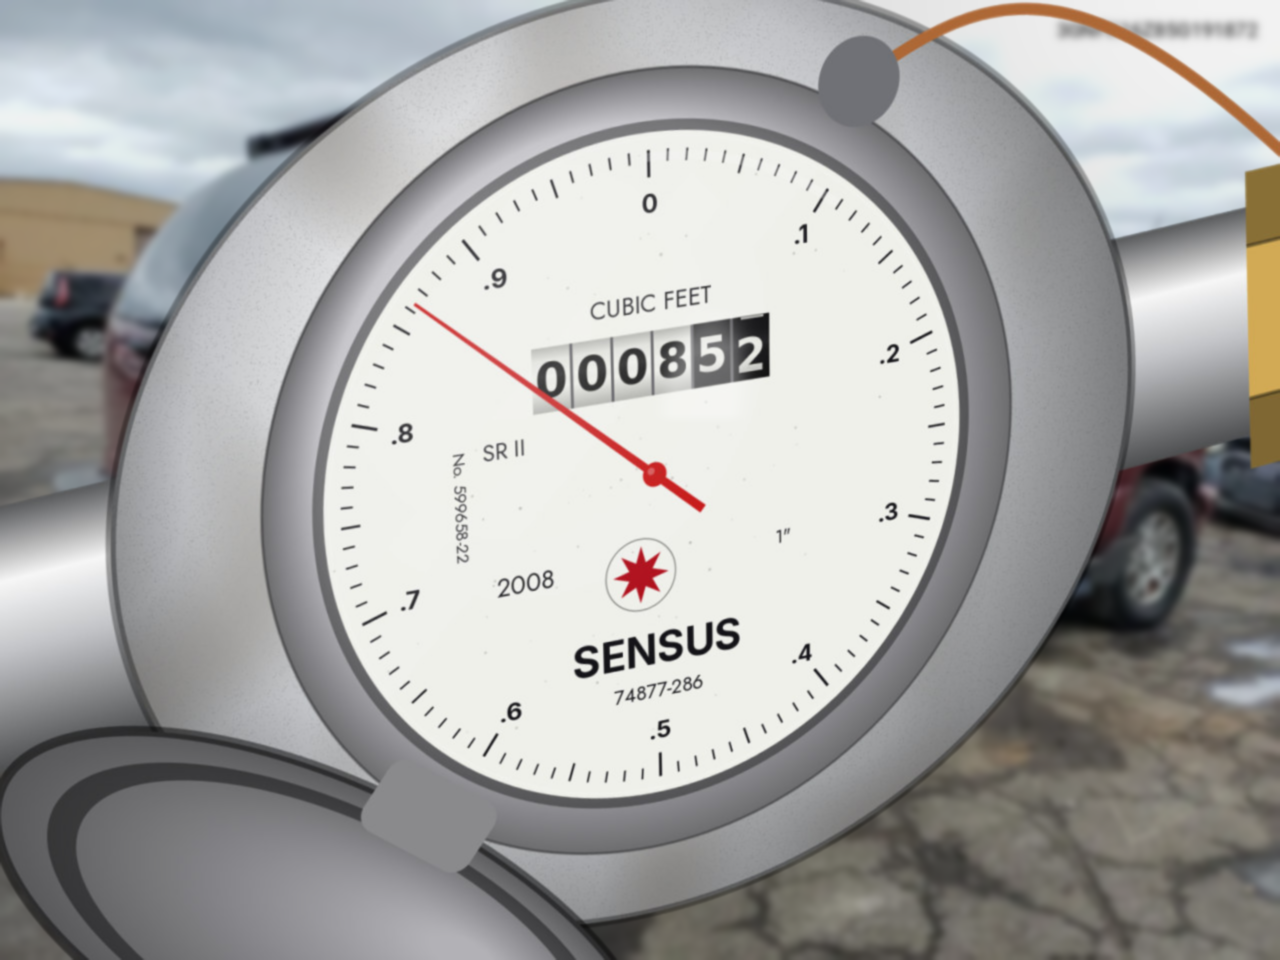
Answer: 851.86 ft³
